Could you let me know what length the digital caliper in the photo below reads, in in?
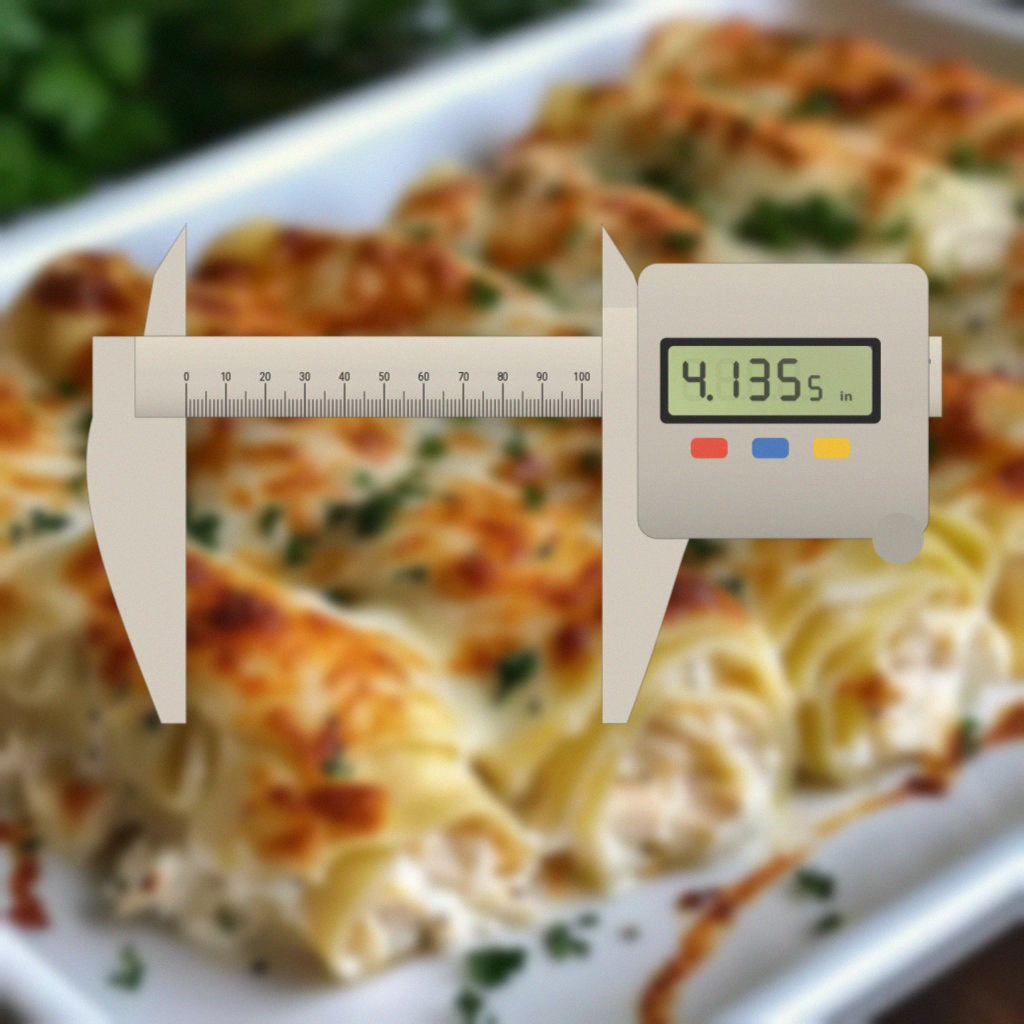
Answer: 4.1355 in
